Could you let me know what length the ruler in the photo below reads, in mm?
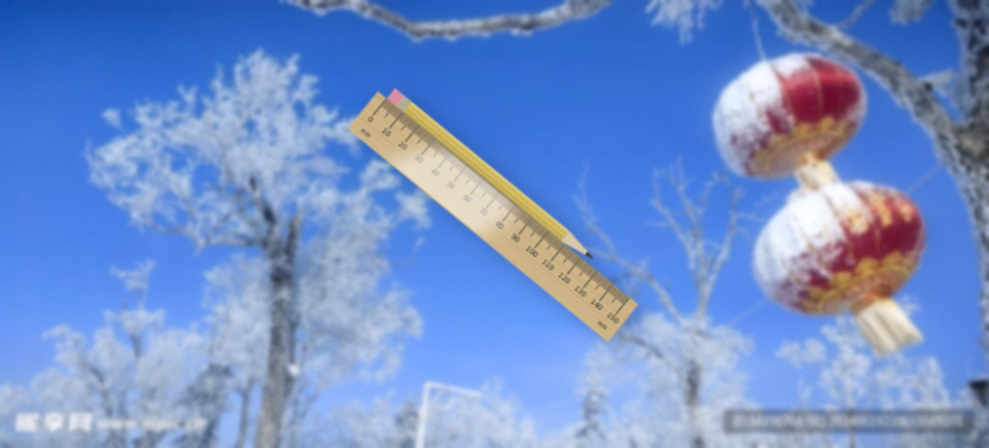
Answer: 125 mm
